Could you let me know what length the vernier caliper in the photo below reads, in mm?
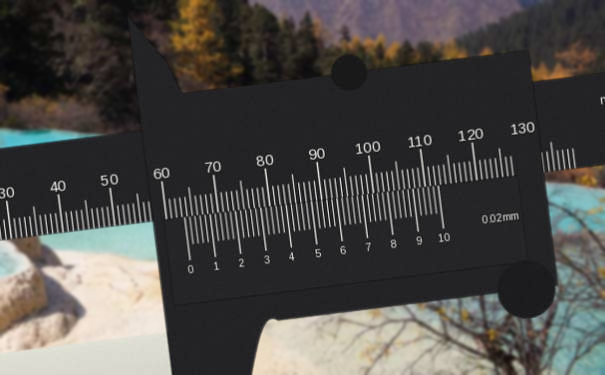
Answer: 63.5 mm
